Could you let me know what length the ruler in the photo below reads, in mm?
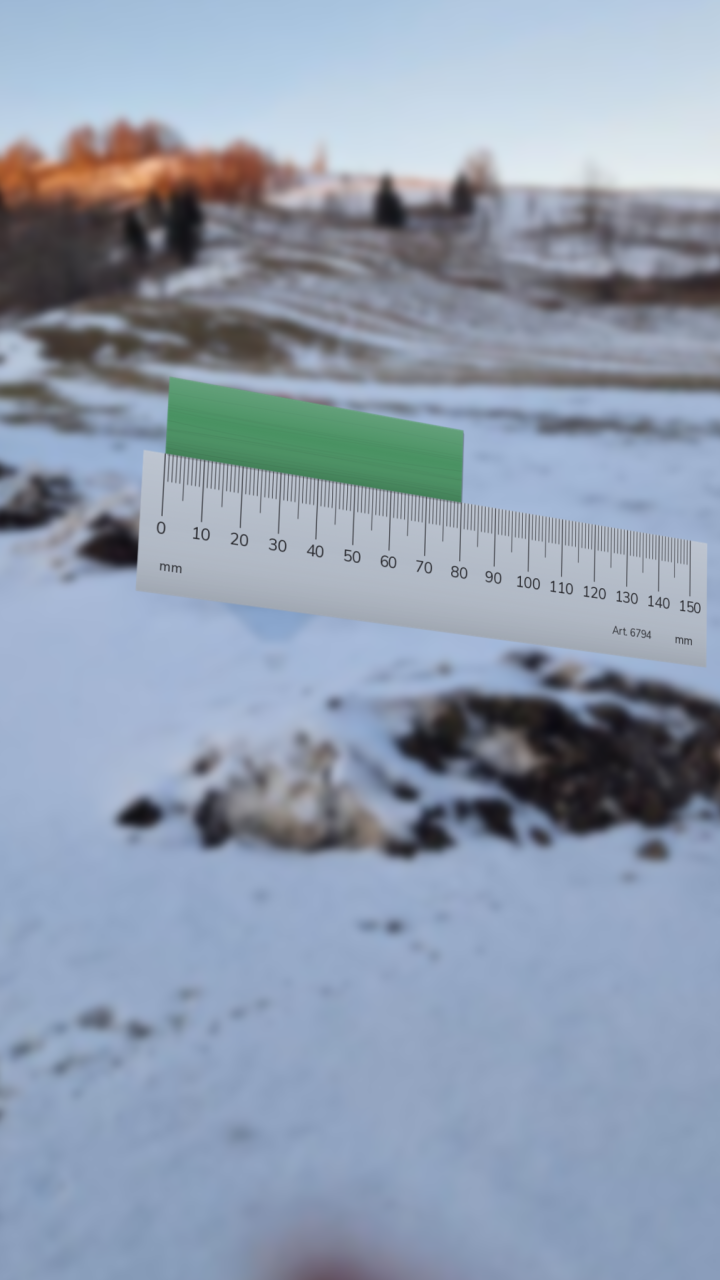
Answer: 80 mm
